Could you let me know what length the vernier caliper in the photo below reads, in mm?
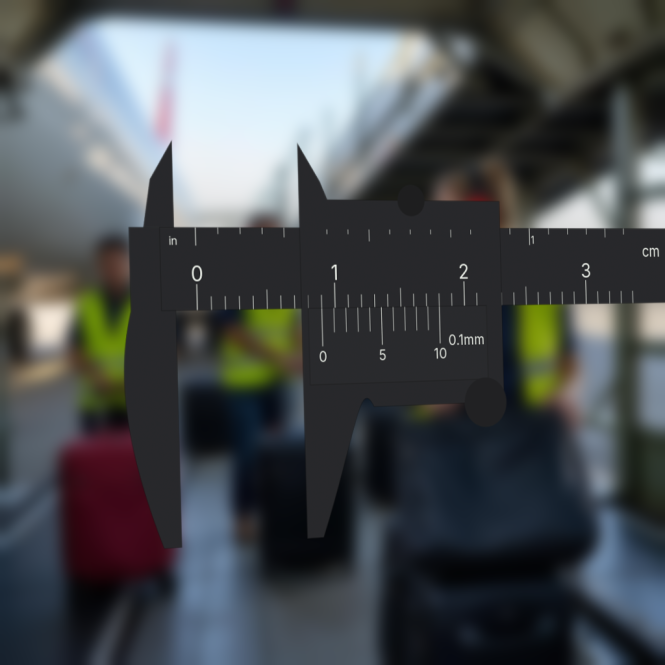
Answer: 9.0 mm
